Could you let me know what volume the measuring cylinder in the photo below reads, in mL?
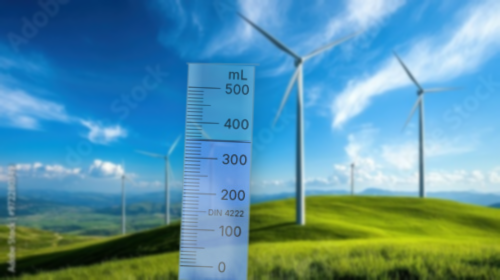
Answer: 350 mL
